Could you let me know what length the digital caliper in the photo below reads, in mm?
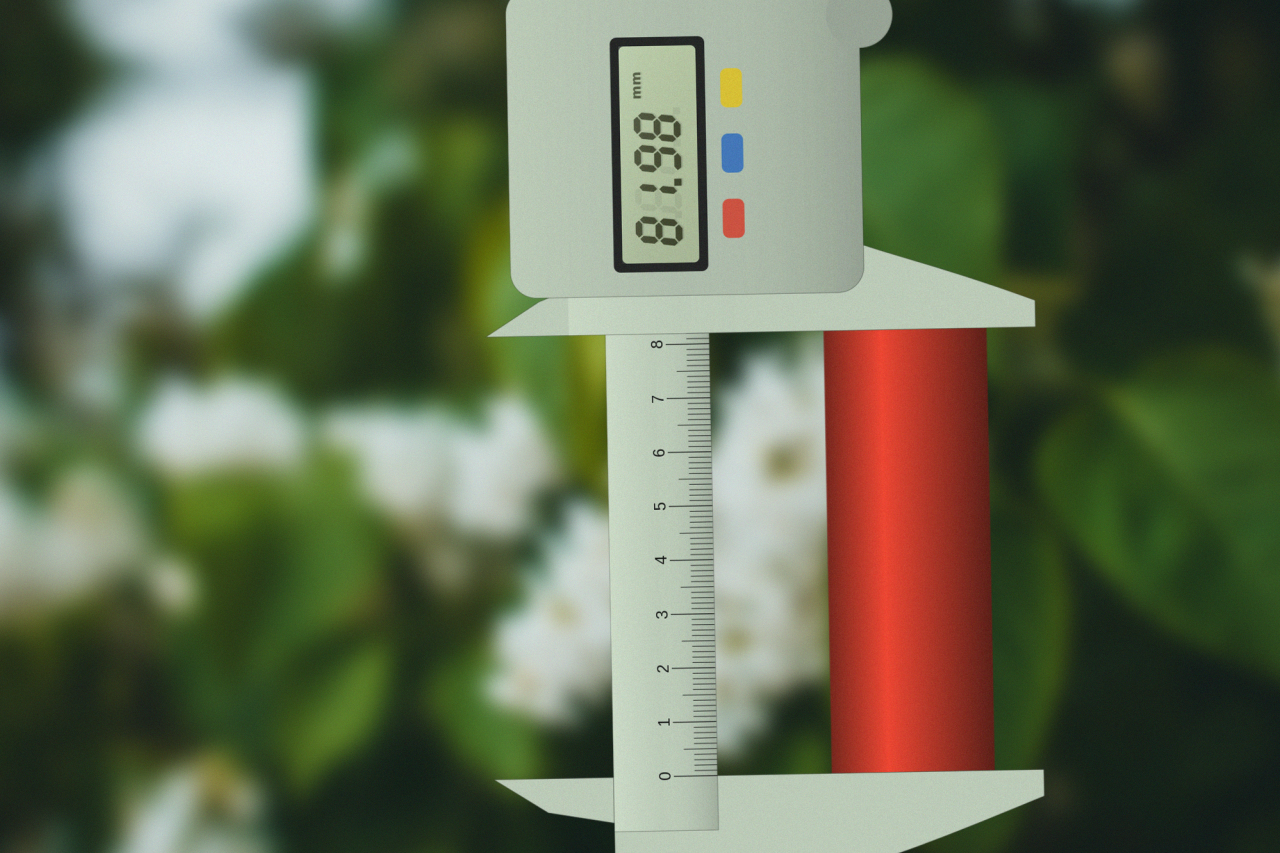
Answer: 81.98 mm
